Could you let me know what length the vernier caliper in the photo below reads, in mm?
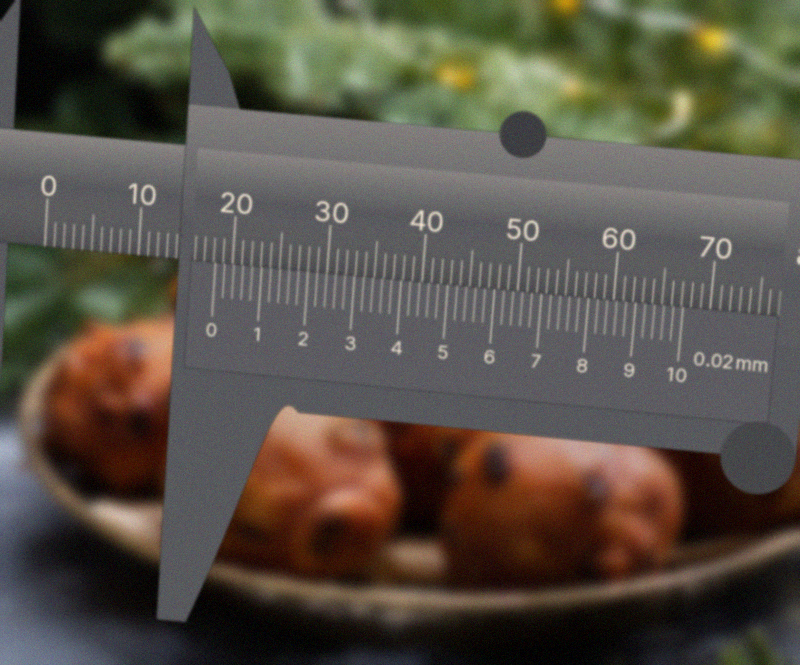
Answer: 18.2 mm
